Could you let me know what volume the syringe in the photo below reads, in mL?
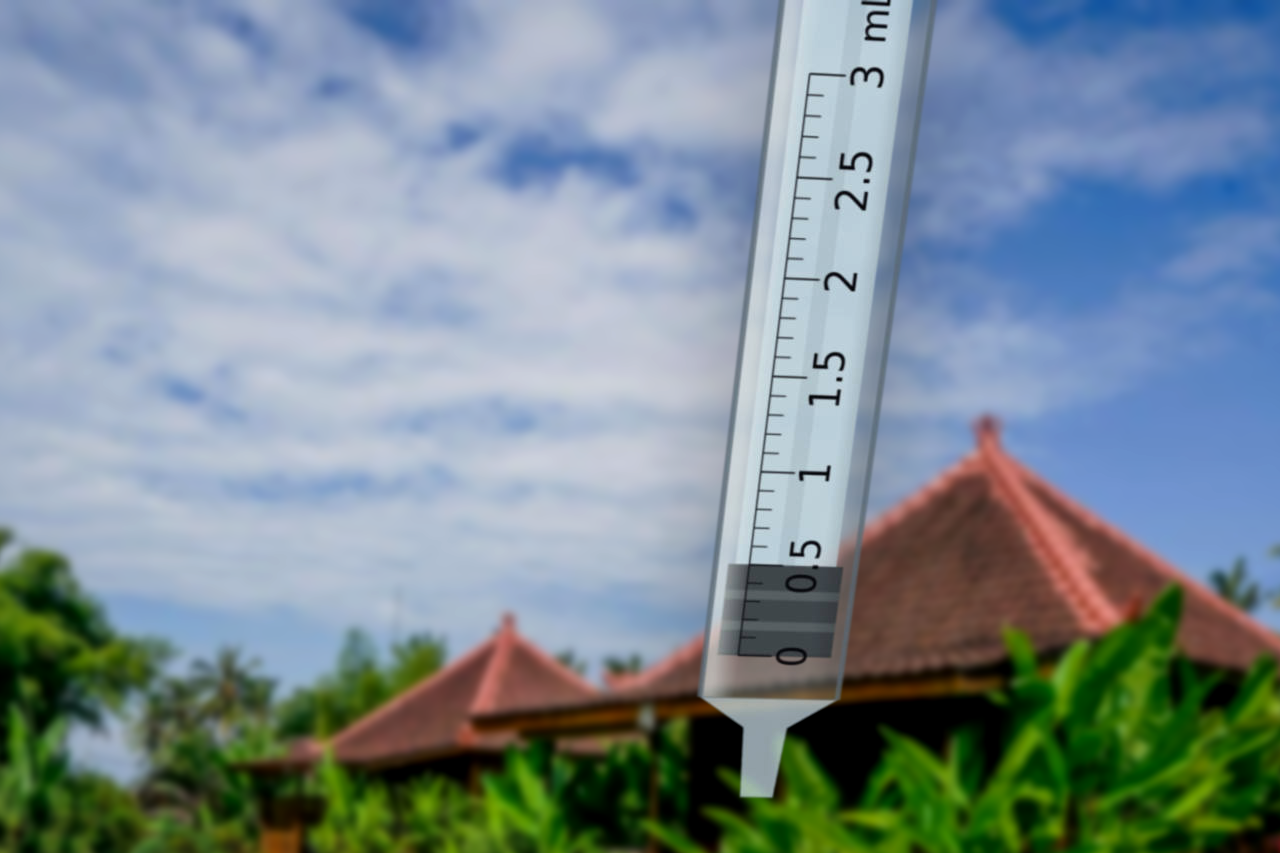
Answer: 0 mL
